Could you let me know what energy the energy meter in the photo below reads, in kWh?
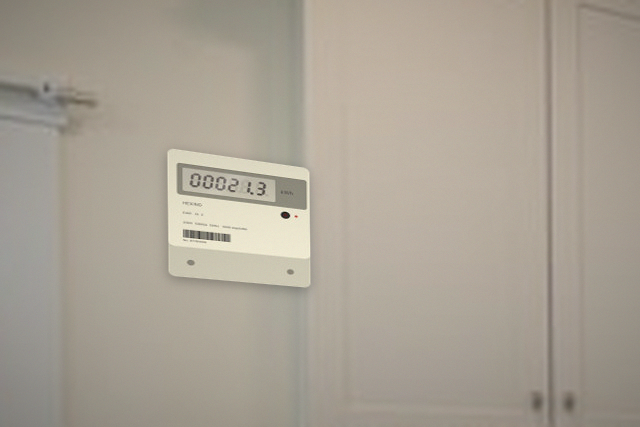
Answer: 21.3 kWh
